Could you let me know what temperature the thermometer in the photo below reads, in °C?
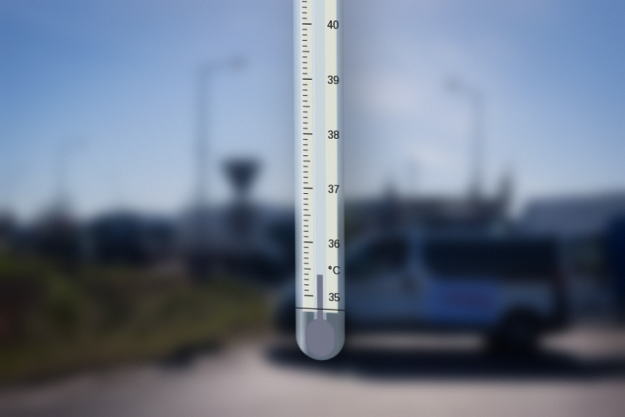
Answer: 35.4 °C
